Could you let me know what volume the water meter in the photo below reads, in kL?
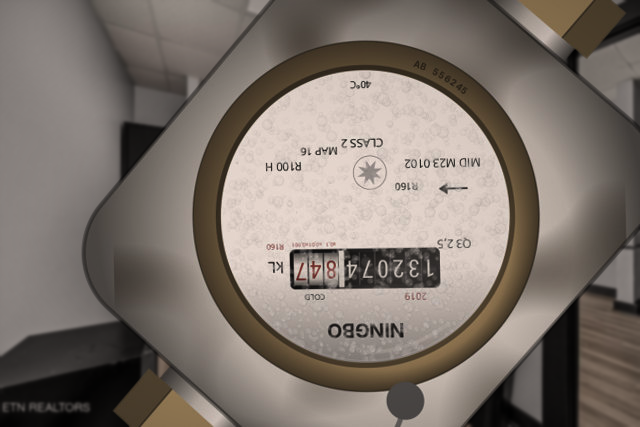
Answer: 132074.847 kL
